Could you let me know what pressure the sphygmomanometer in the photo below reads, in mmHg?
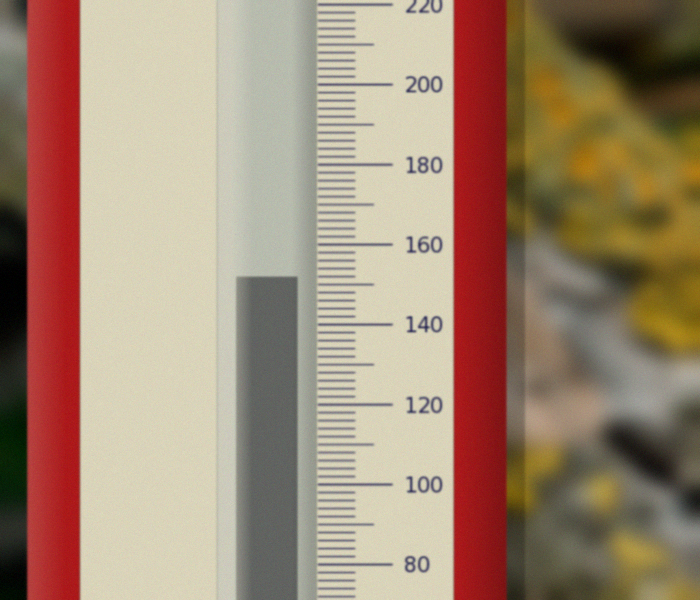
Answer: 152 mmHg
